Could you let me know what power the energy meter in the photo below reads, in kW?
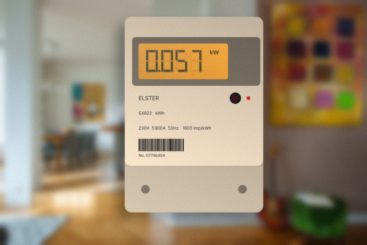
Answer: 0.057 kW
